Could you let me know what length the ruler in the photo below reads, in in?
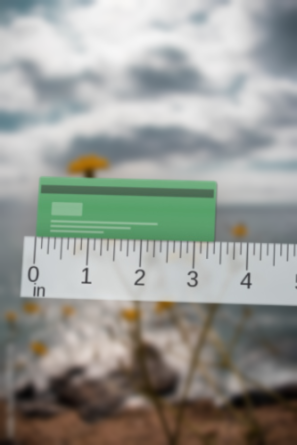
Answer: 3.375 in
